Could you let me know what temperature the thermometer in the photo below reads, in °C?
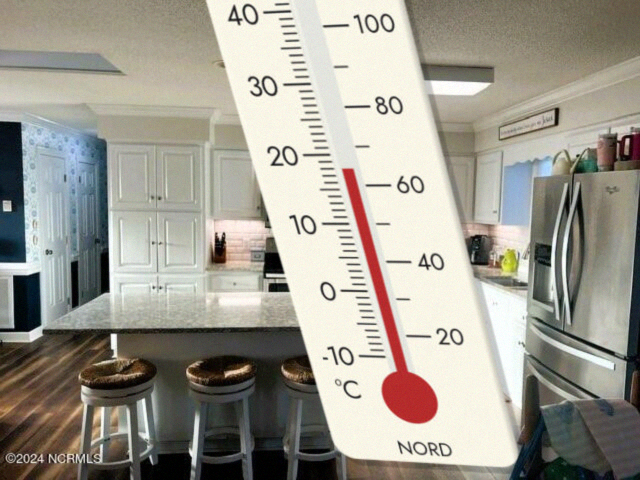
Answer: 18 °C
